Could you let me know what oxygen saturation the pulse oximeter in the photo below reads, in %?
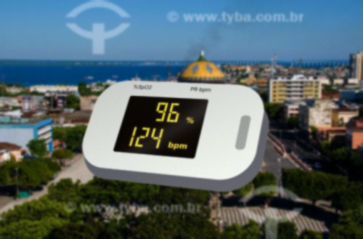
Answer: 96 %
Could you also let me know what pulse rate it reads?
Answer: 124 bpm
